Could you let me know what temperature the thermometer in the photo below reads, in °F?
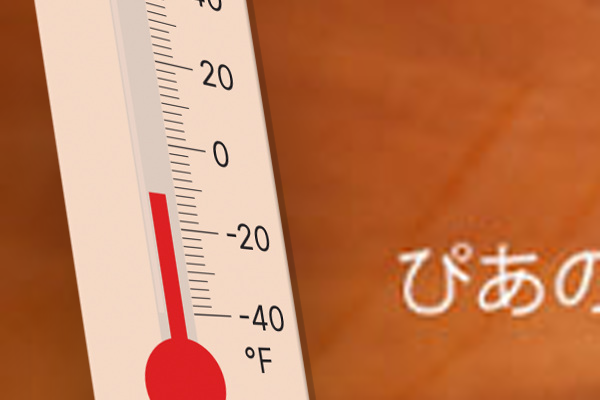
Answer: -12 °F
